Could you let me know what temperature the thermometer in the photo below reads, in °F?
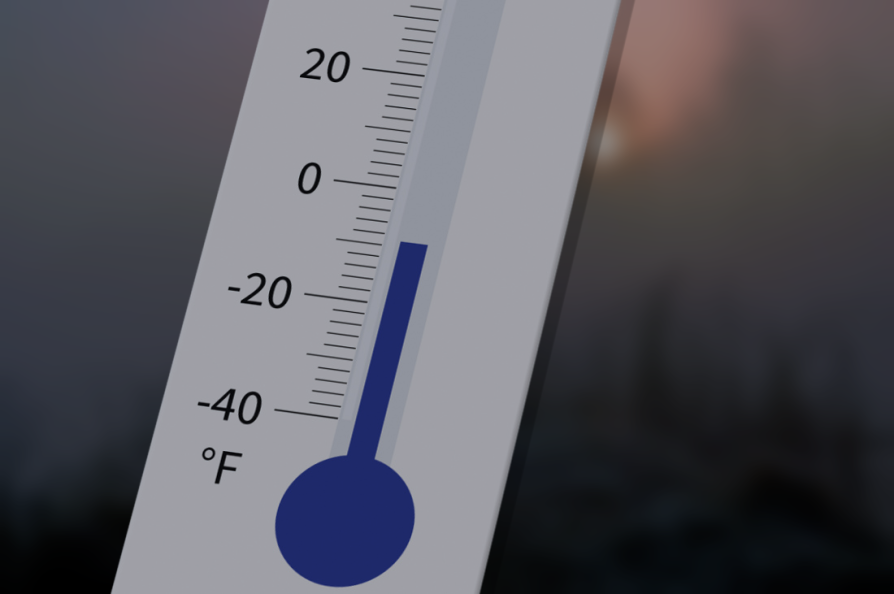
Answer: -9 °F
